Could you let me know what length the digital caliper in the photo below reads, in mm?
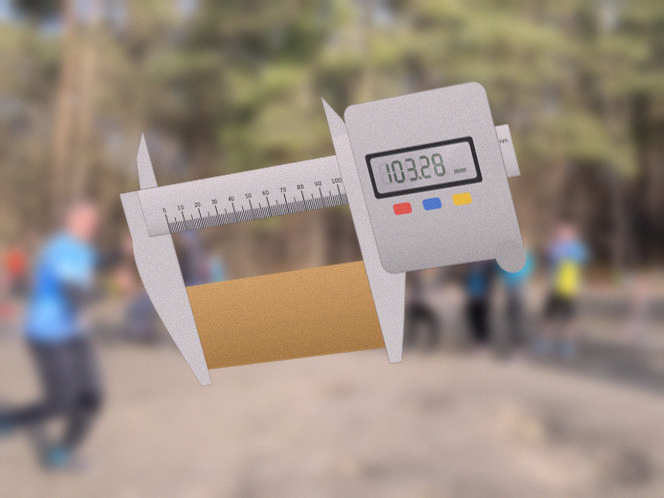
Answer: 103.28 mm
